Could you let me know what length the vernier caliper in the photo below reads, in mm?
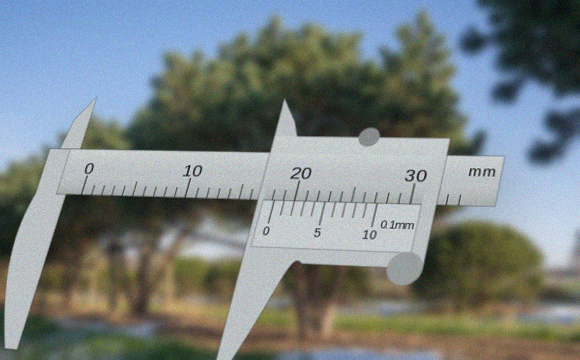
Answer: 18.2 mm
